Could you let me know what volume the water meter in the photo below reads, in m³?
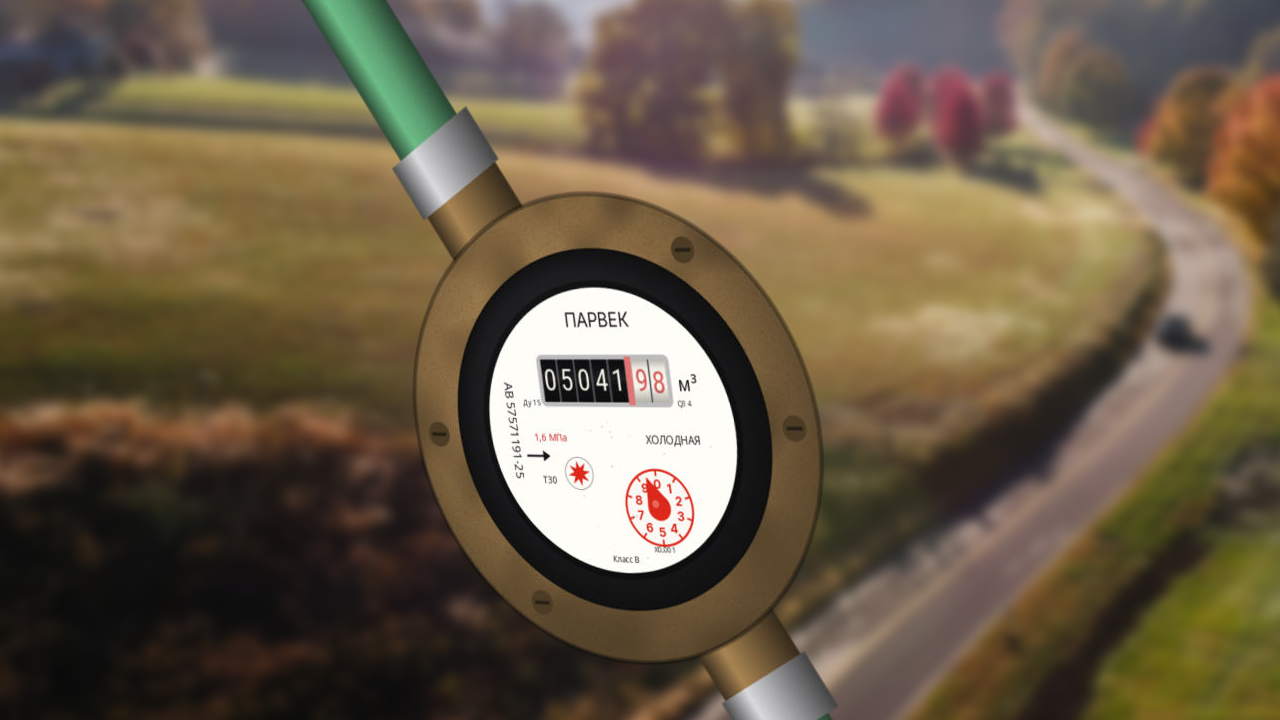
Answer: 5041.979 m³
